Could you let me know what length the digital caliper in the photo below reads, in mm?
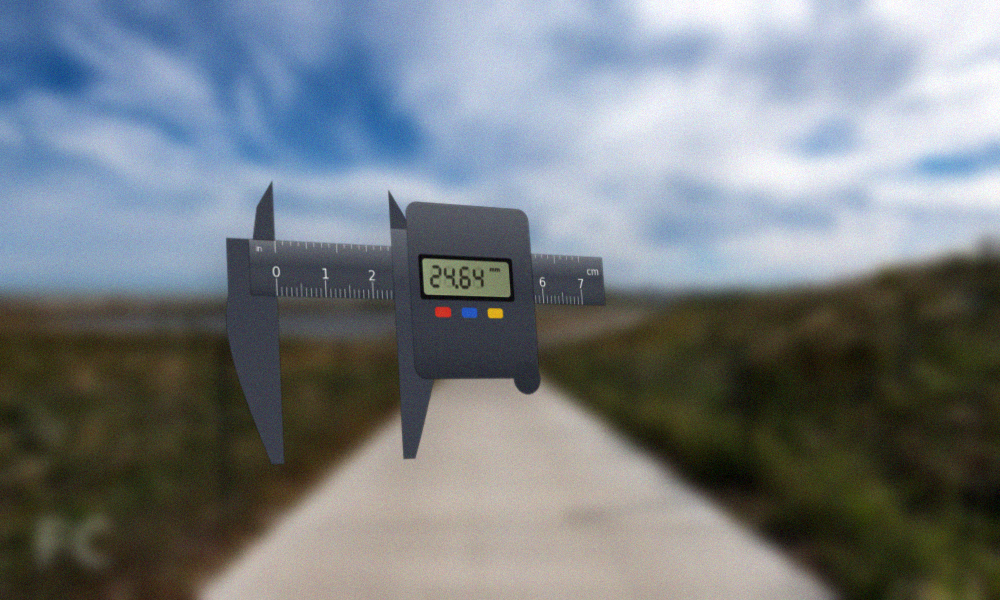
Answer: 24.64 mm
